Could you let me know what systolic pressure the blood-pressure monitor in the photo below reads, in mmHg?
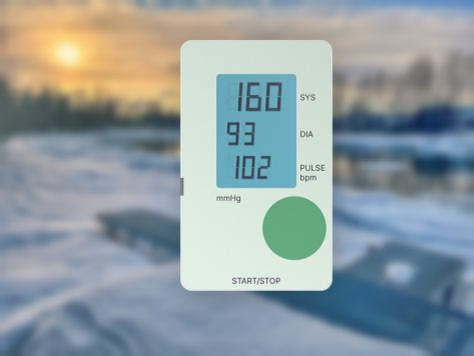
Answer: 160 mmHg
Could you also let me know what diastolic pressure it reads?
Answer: 93 mmHg
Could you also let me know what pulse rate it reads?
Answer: 102 bpm
